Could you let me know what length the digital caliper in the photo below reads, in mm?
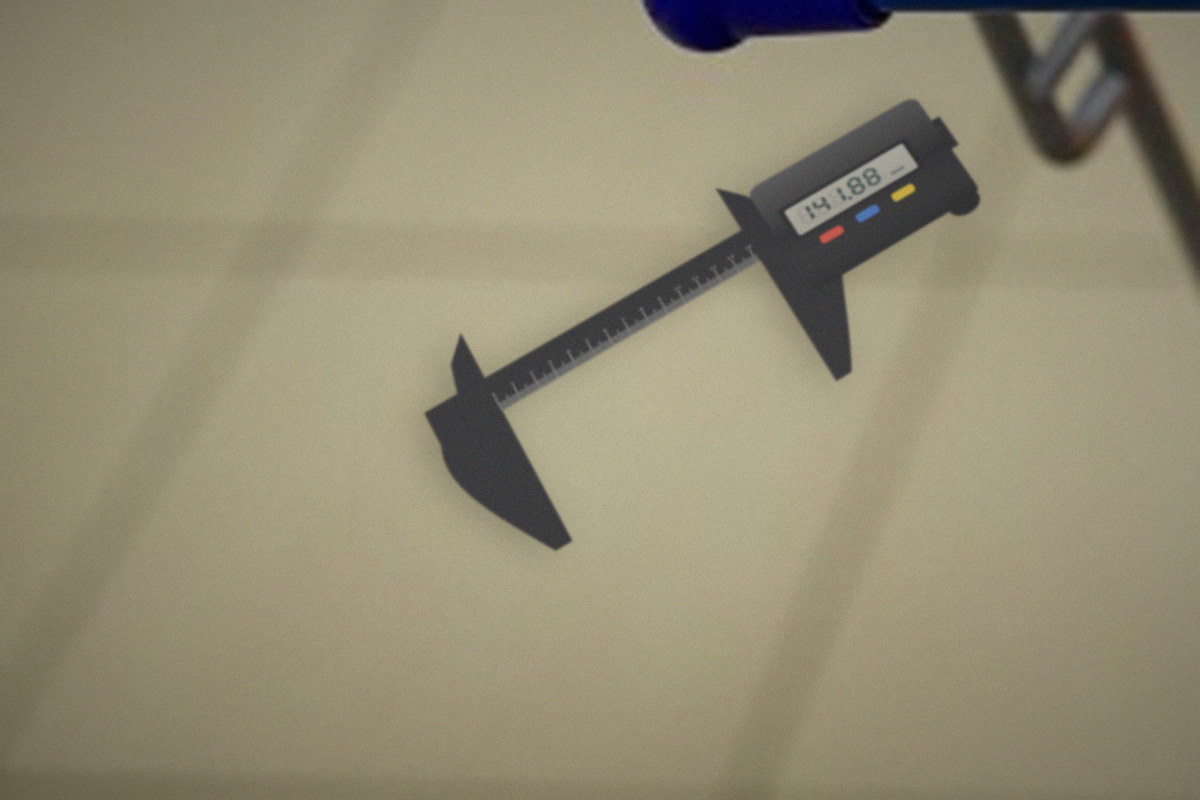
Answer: 141.88 mm
